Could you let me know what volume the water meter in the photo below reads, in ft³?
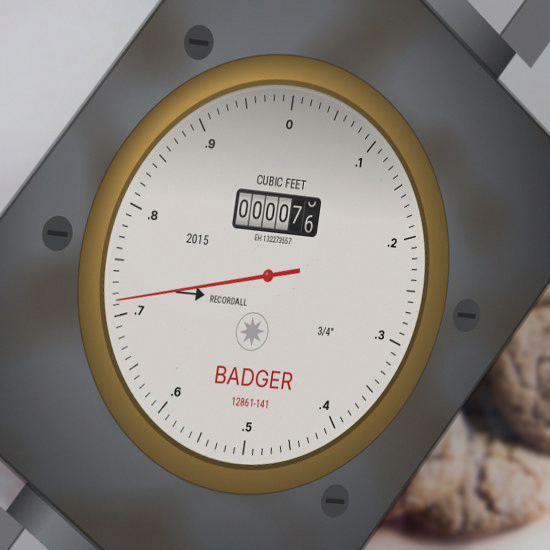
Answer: 75.71 ft³
